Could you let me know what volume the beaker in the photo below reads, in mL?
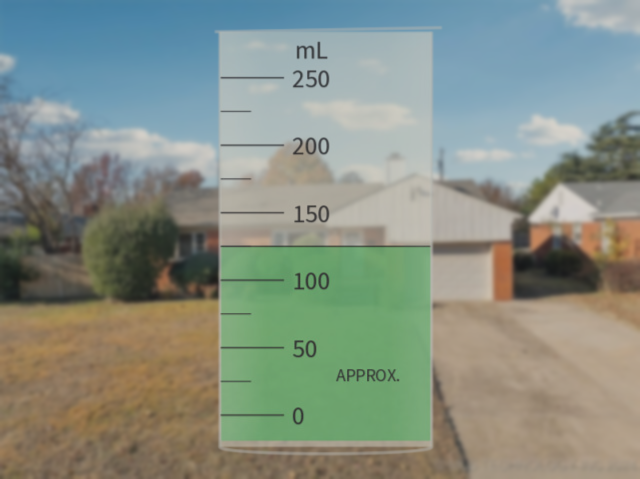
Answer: 125 mL
